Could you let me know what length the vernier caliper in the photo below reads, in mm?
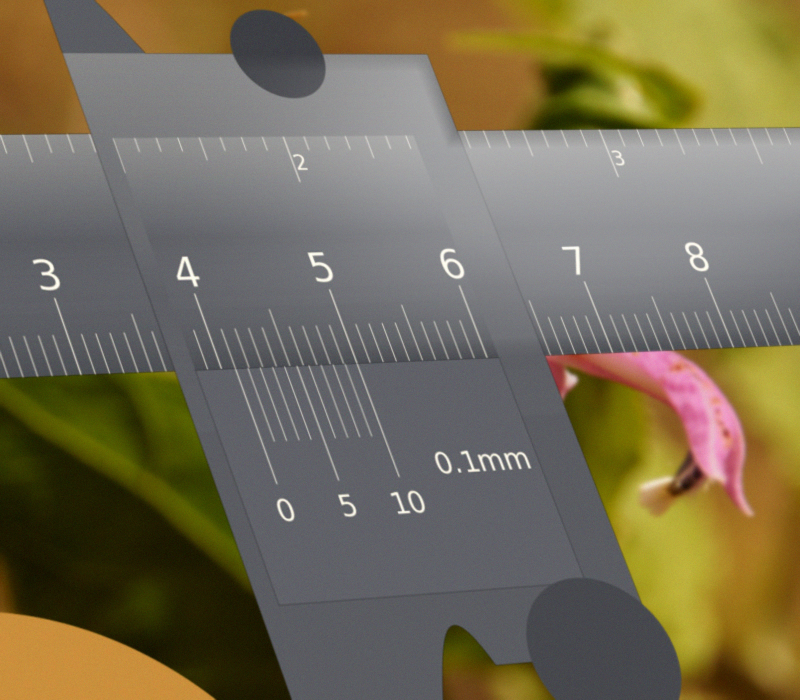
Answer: 41.0 mm
